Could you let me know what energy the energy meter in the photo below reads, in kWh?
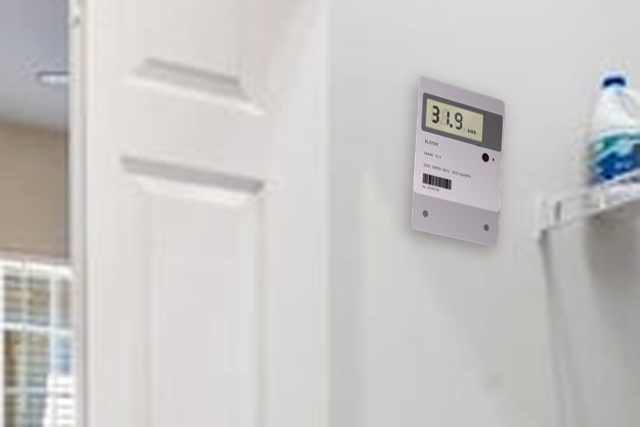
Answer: 31.9 kWh
